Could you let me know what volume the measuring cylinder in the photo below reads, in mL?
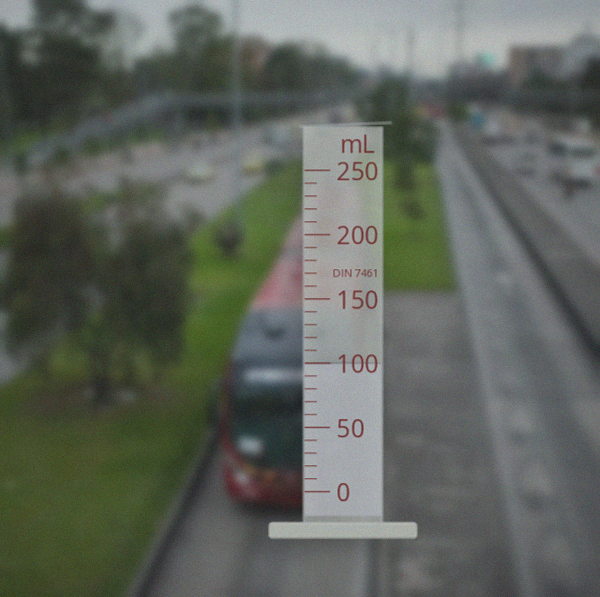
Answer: 100 mL
